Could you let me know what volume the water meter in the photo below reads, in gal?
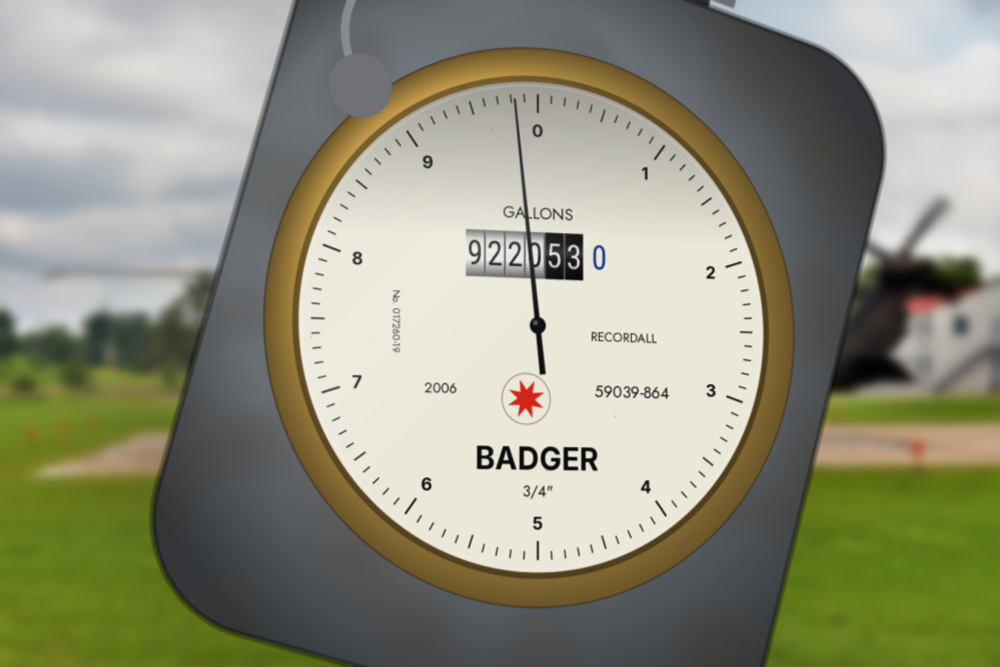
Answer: 9220529.8 gal
